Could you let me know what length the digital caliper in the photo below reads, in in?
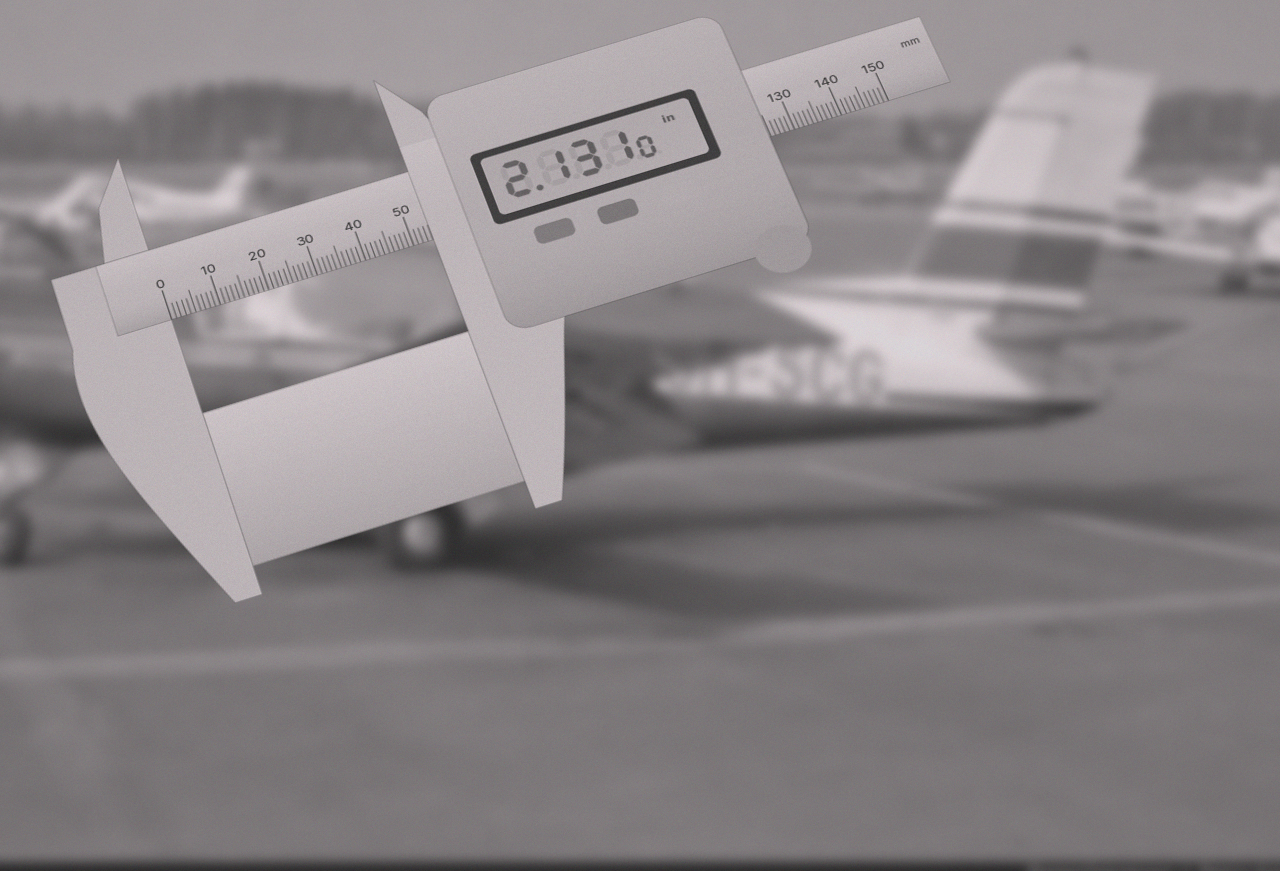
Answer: 2.1310 in
